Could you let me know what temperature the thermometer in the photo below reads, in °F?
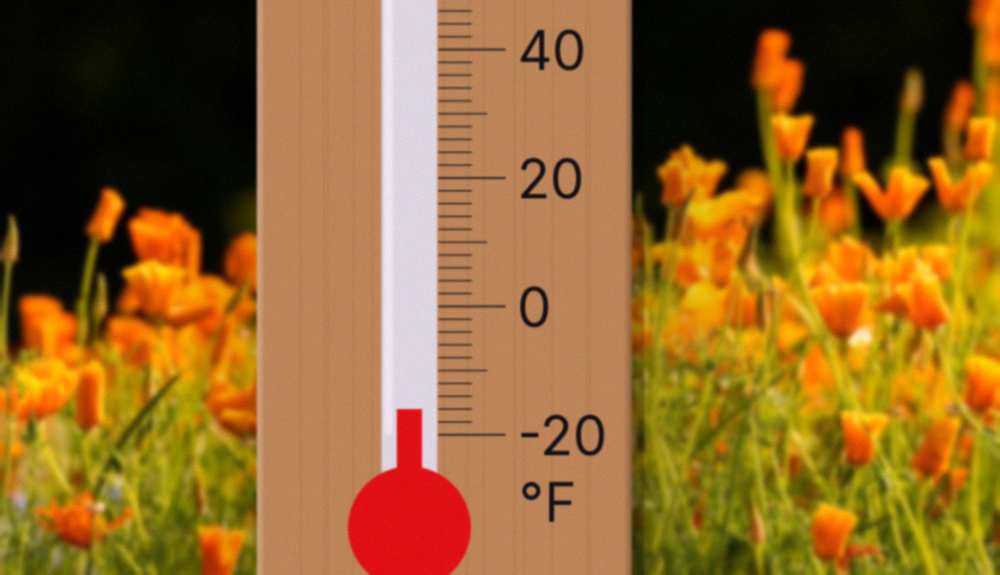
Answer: -16 °F
